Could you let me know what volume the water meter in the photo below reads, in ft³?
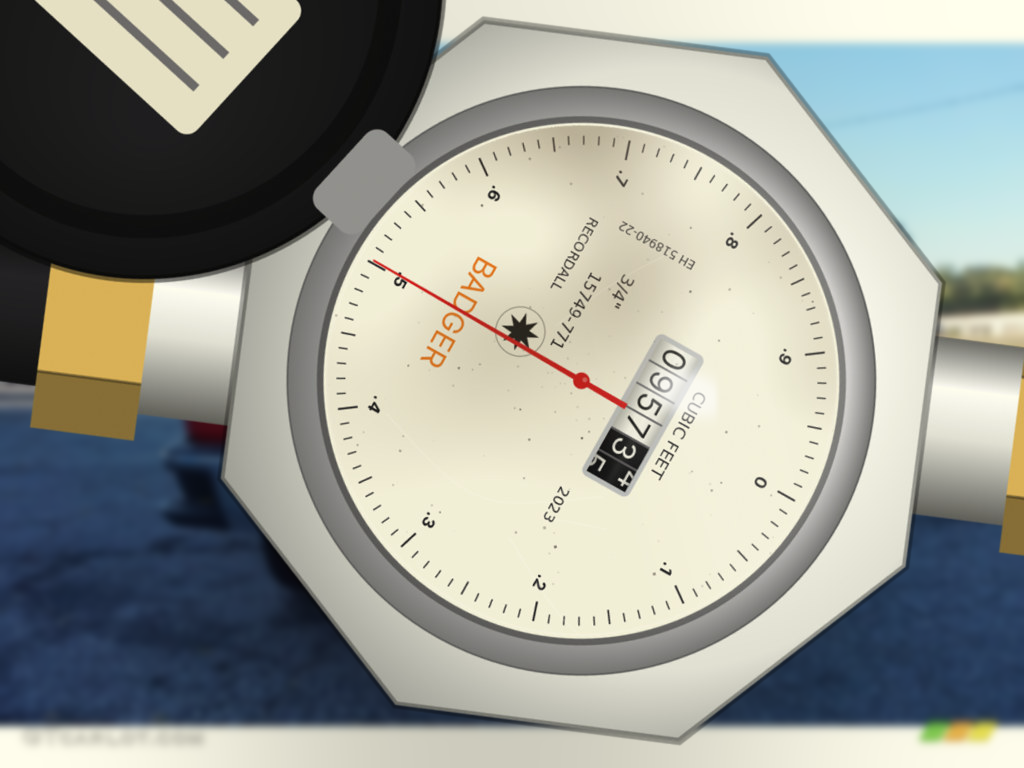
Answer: 95734.50 ft³
